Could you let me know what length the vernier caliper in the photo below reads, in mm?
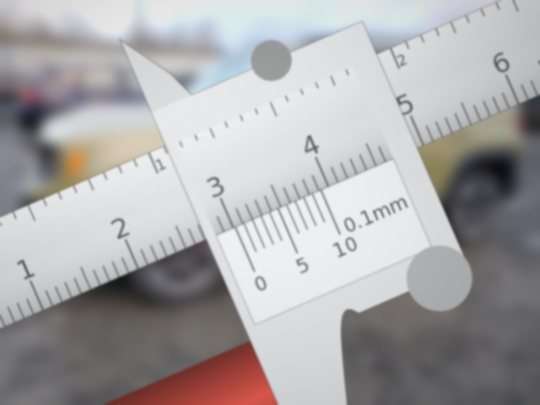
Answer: 30.2 mm
